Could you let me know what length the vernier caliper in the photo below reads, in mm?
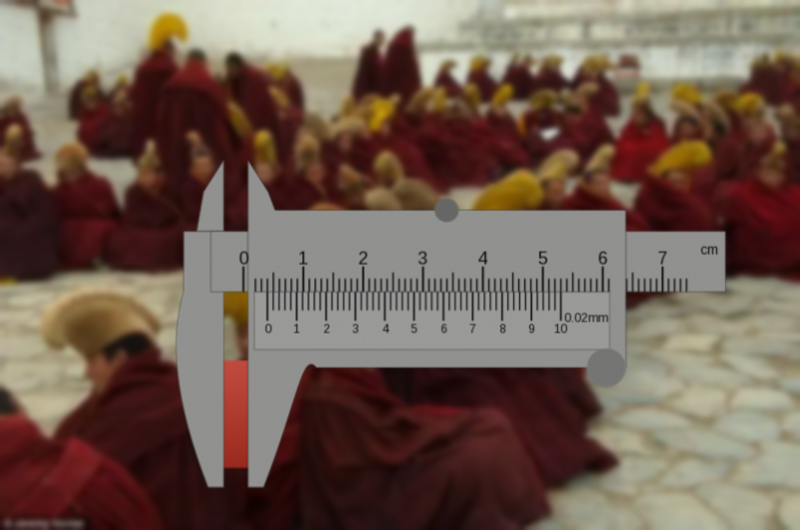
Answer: 4.0 mm
